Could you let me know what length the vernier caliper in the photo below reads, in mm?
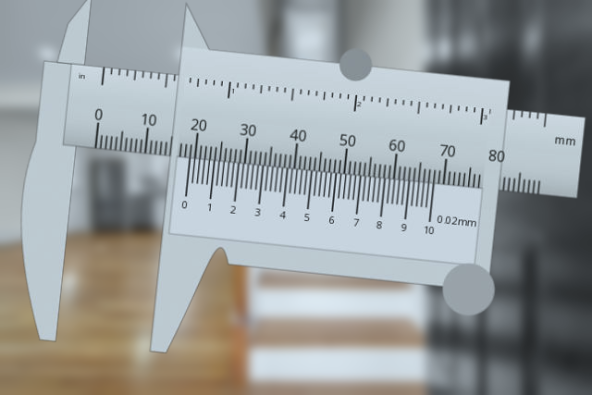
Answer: 19.0 mm
